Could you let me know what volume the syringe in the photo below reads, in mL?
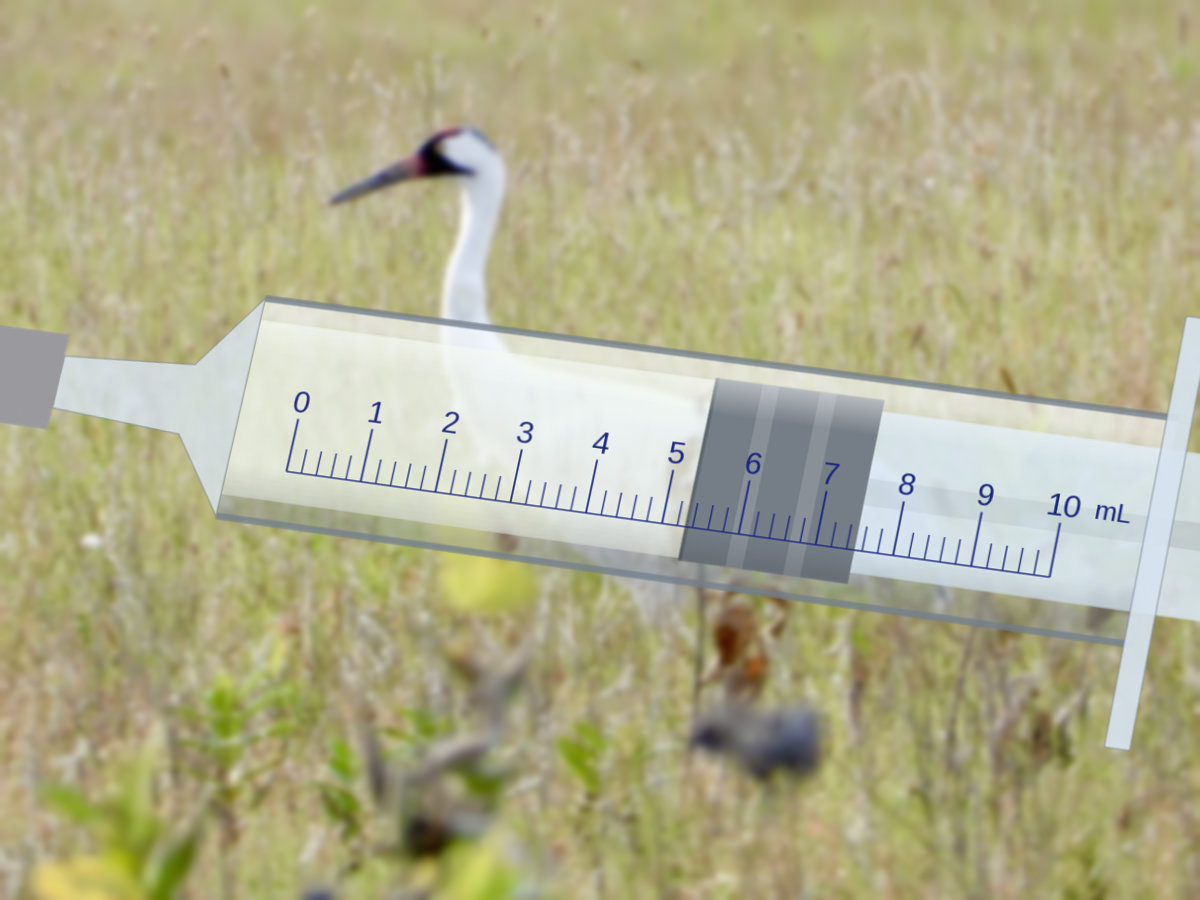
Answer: 5.3 mL
